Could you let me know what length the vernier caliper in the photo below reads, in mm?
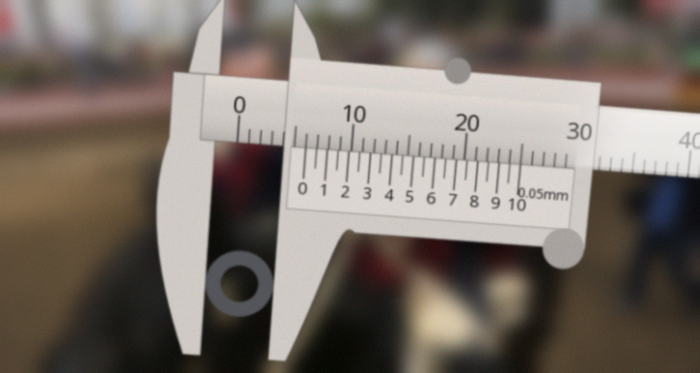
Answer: 6.0 mm
